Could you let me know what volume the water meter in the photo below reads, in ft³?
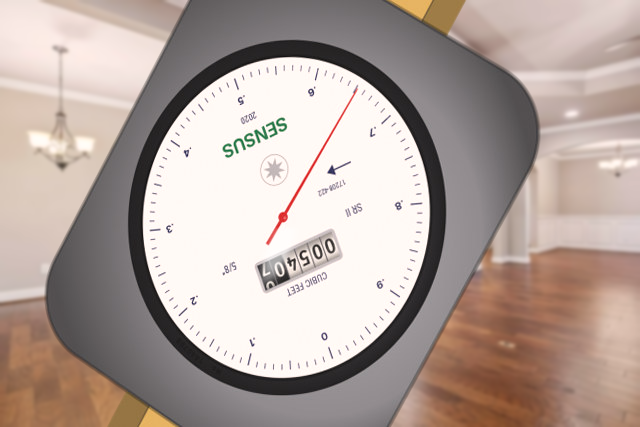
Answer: 5406.65 ft³
